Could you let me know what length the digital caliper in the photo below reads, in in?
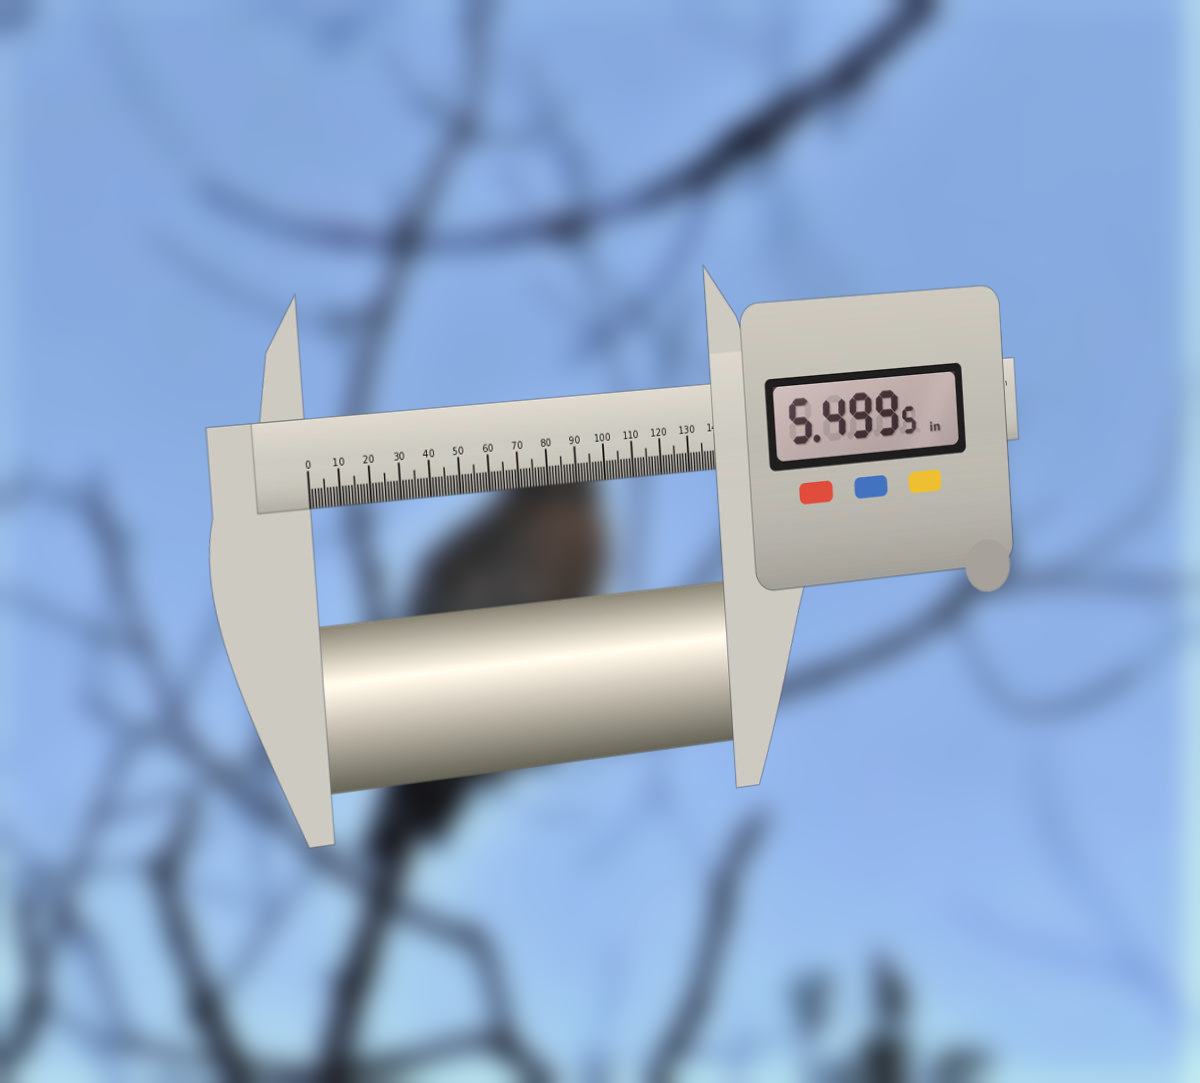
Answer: 5.4995 in
